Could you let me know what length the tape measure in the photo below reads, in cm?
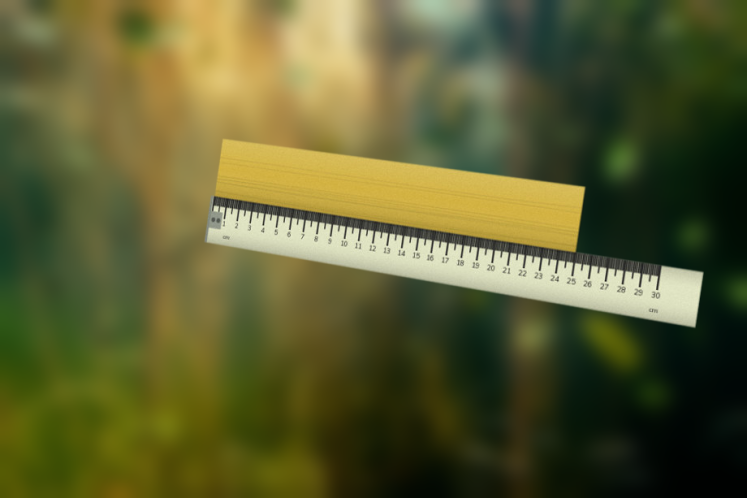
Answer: 25 cm
